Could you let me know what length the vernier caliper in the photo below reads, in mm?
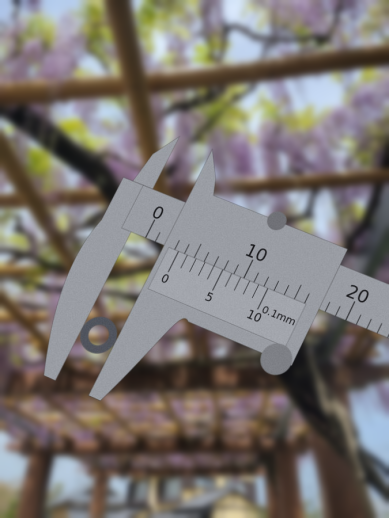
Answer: 3.4 mm
